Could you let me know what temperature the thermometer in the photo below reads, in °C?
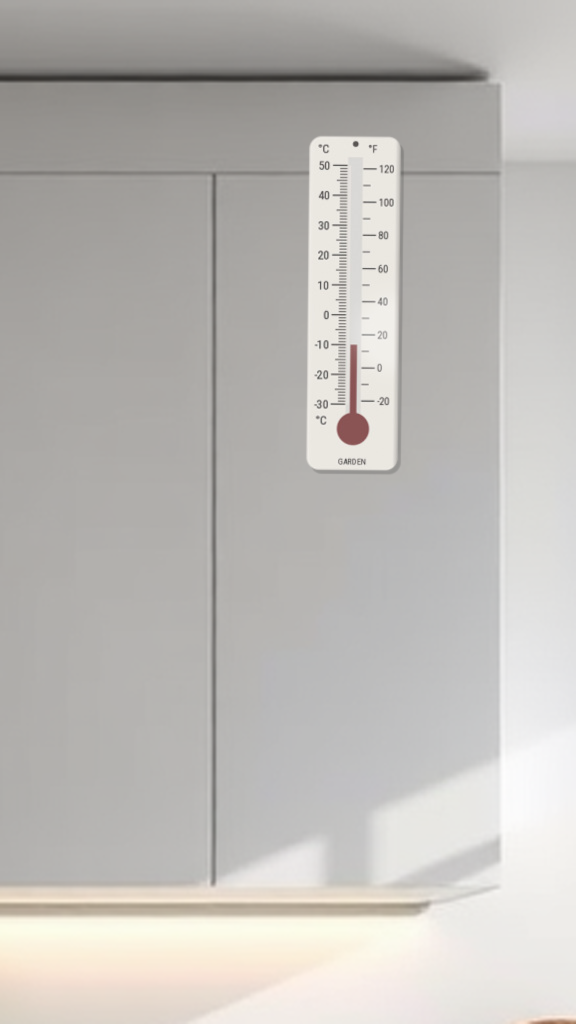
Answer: -10 °C
